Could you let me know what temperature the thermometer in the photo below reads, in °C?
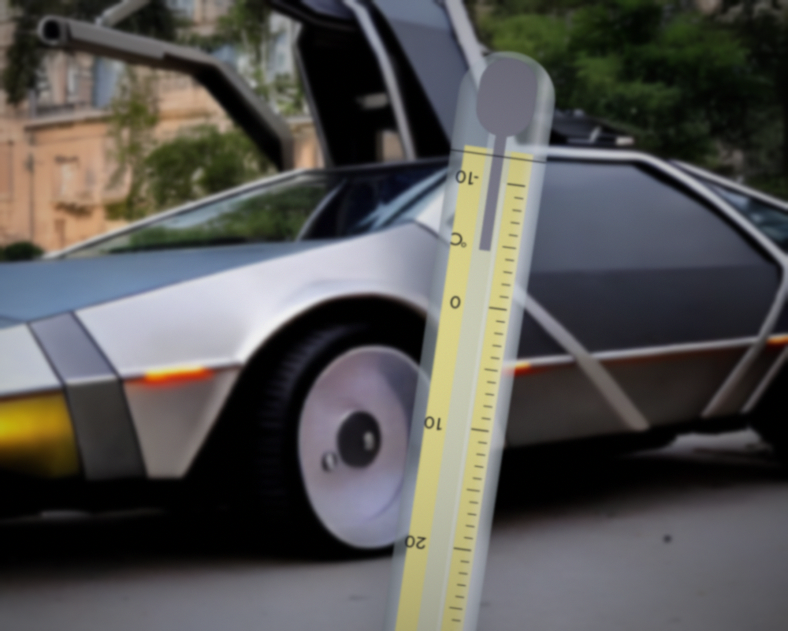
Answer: -4.5 °C
